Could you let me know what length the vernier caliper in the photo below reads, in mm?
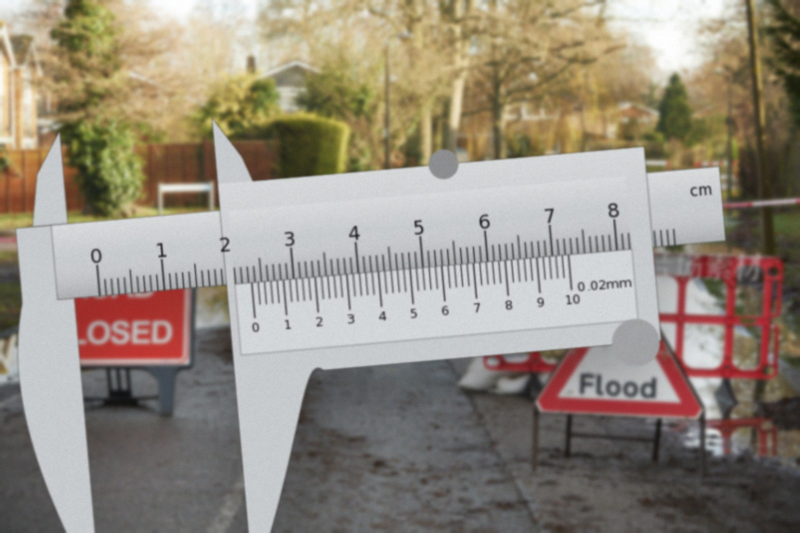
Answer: 23.5 mm
